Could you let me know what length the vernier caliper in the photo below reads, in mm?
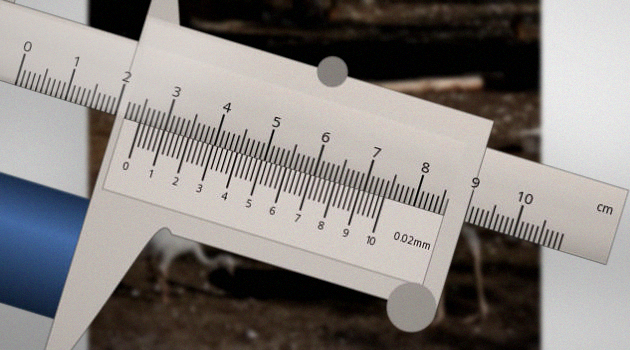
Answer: 25.0 mm
